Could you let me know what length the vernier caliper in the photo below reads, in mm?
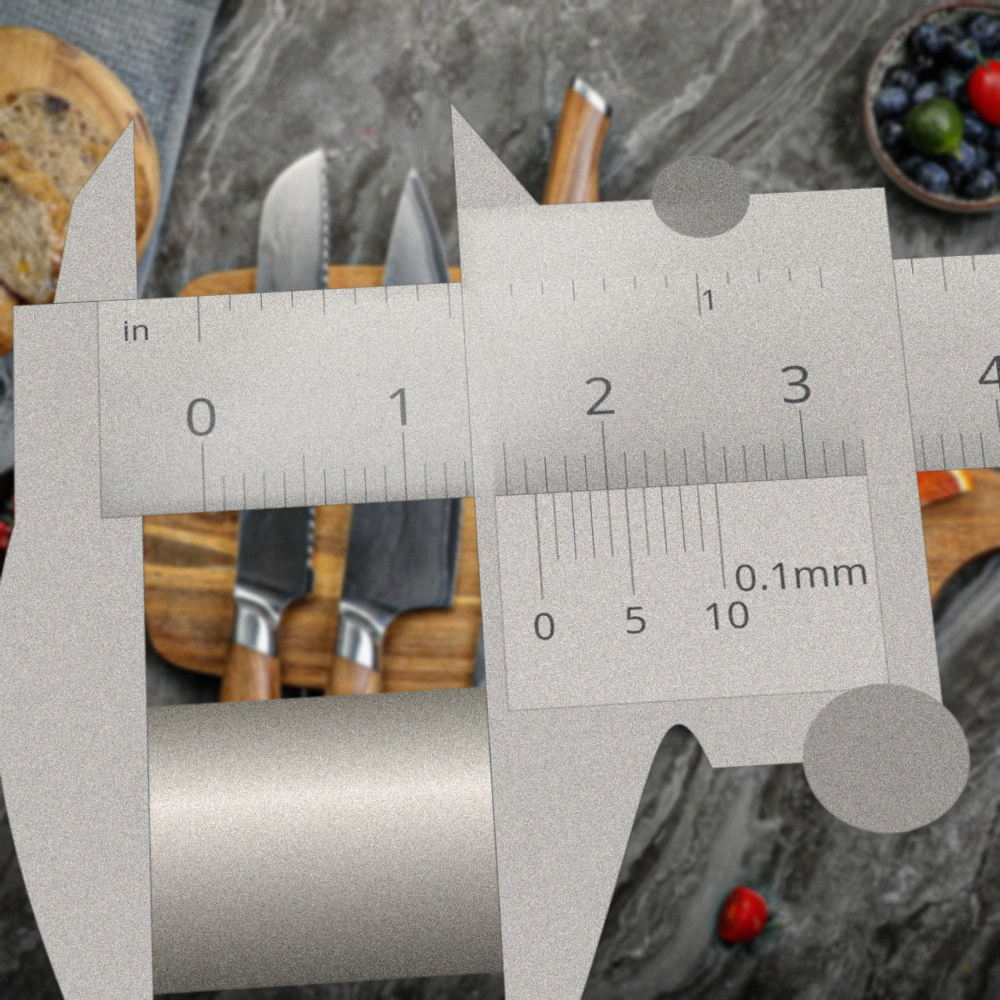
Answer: 16.4 mm
